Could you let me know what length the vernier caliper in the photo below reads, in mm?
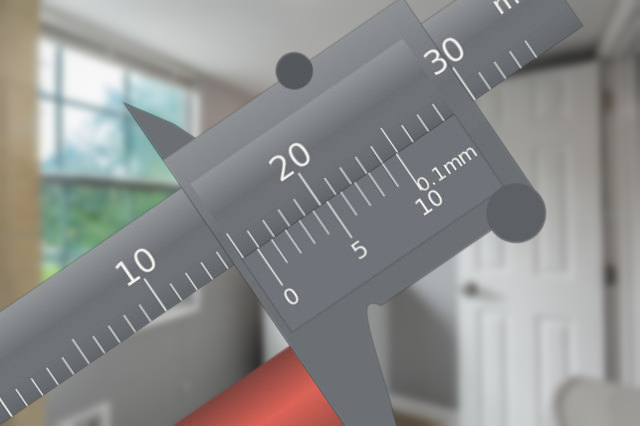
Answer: 15.9 mm
